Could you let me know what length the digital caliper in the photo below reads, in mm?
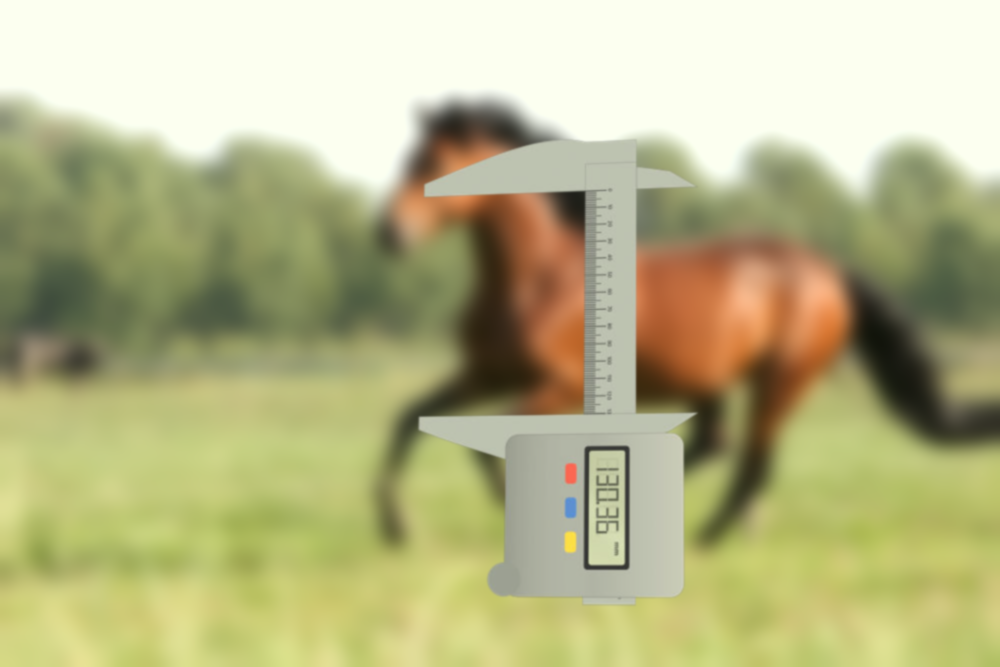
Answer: 130.36 mm
